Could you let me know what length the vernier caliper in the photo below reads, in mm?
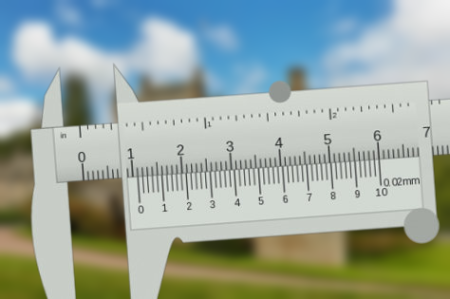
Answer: 11.0 mm
